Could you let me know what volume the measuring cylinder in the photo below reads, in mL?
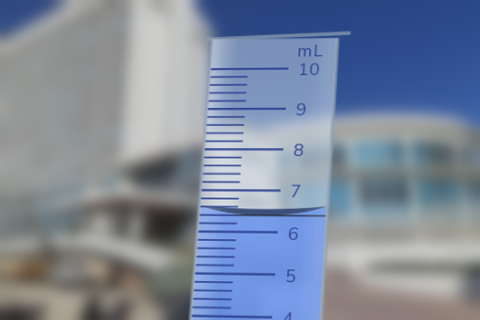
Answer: 6.4 mL
